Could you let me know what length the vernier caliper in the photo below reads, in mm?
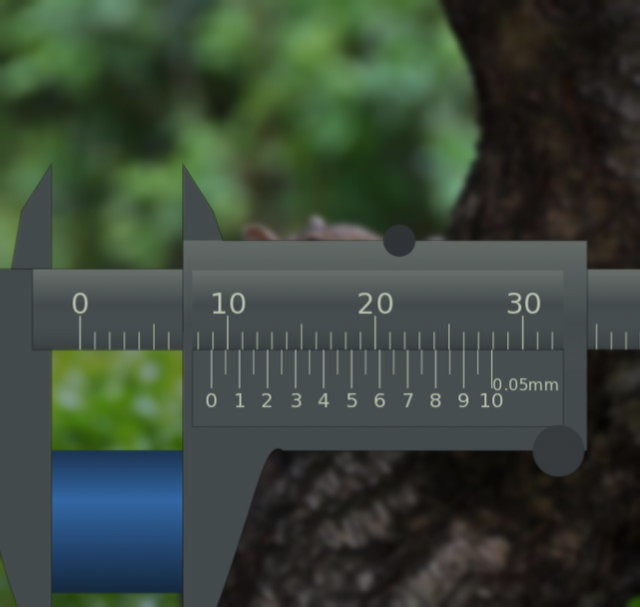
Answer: 8.9 mm
